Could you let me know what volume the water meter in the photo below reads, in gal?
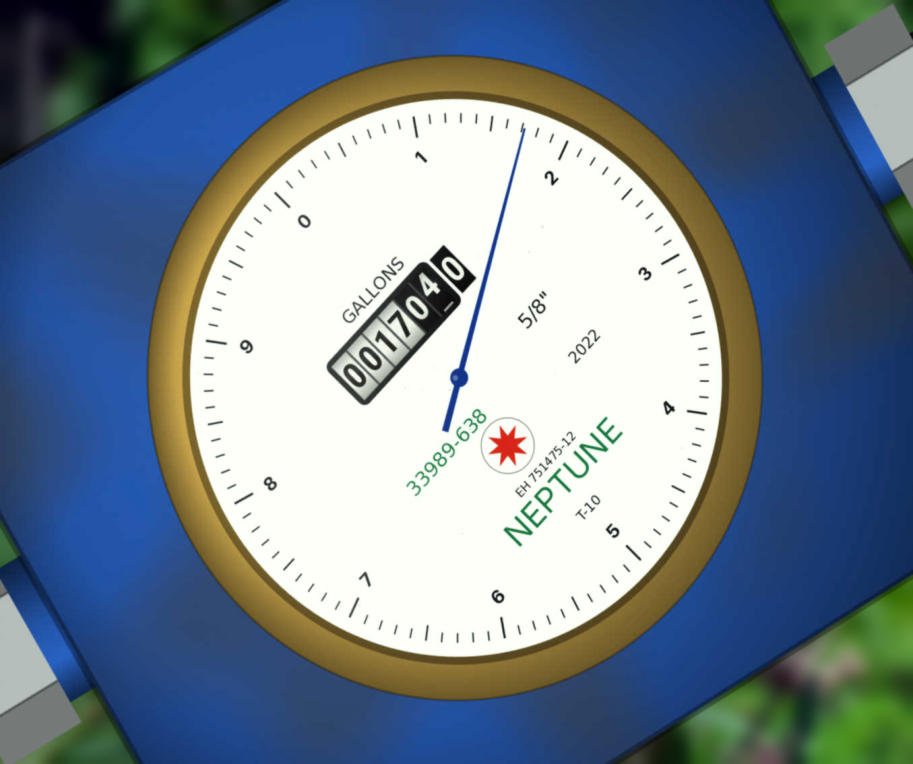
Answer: 17041.7 gal
